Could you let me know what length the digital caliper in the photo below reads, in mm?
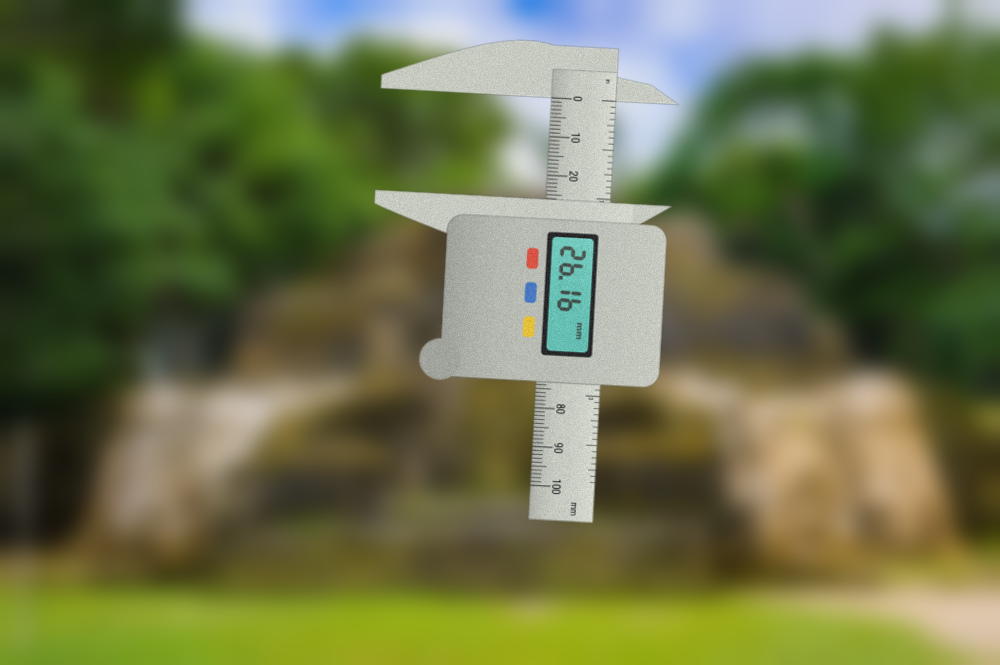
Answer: 26.16 mm
